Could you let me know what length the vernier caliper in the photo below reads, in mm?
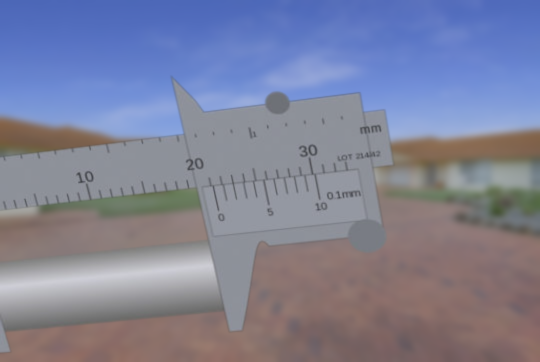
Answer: 21.2 mm
